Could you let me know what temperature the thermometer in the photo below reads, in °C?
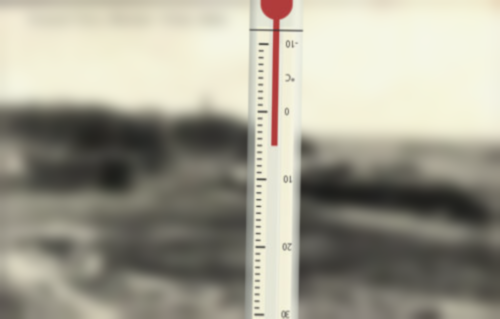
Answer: 5 °C
